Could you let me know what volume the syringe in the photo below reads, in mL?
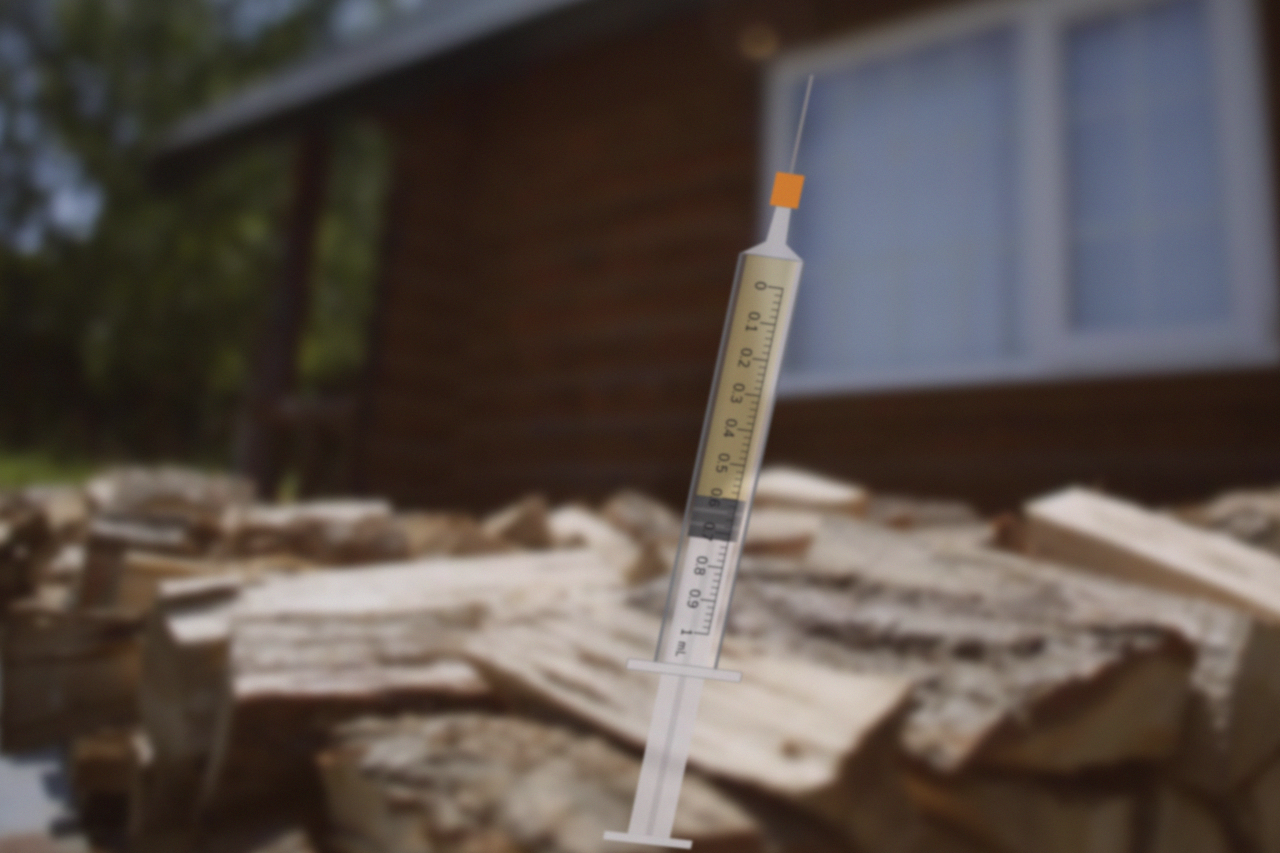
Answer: 0.6 mL
